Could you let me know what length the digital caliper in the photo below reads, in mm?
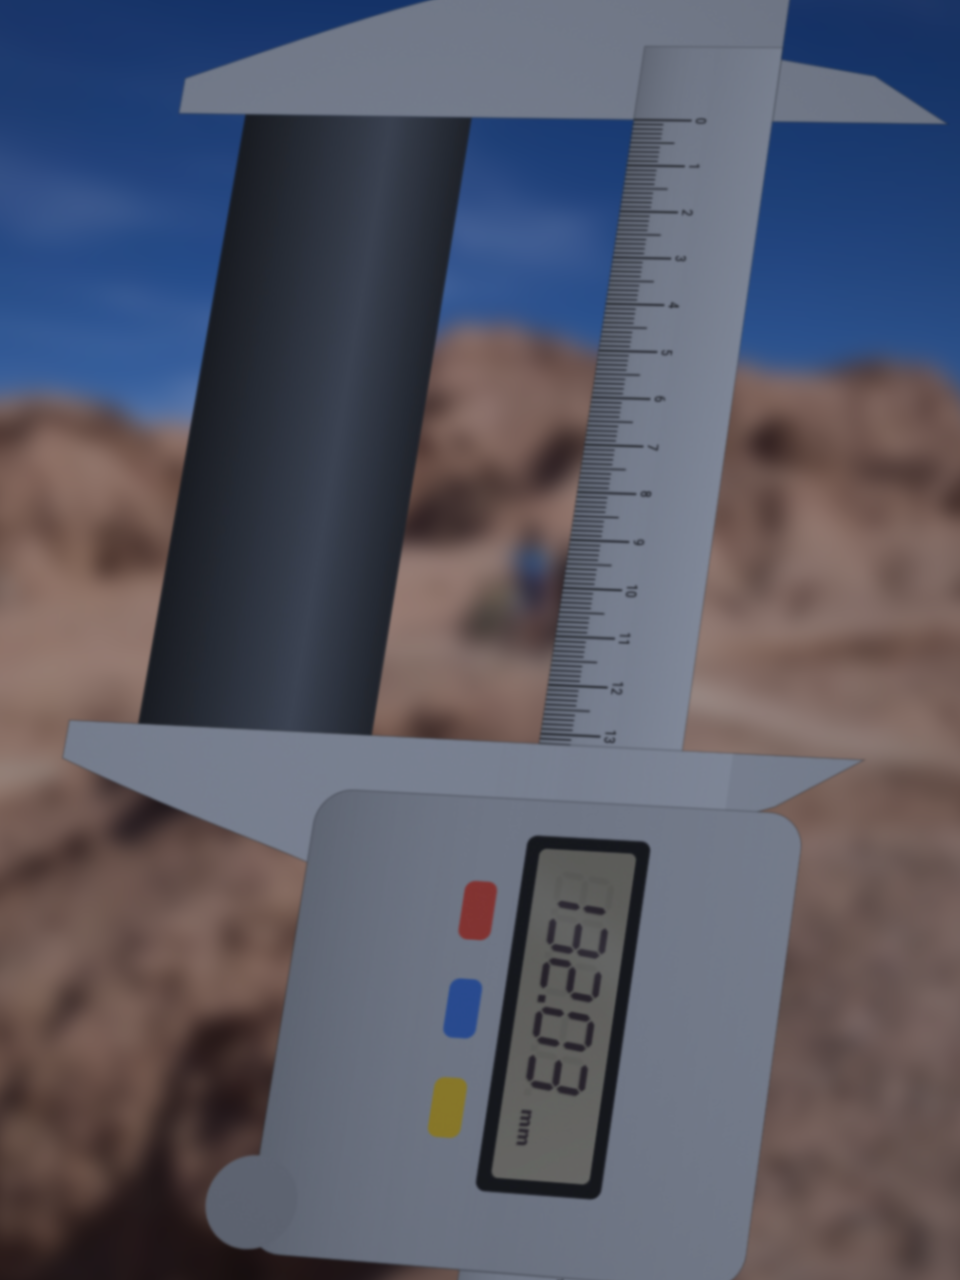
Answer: 132.03 mm
